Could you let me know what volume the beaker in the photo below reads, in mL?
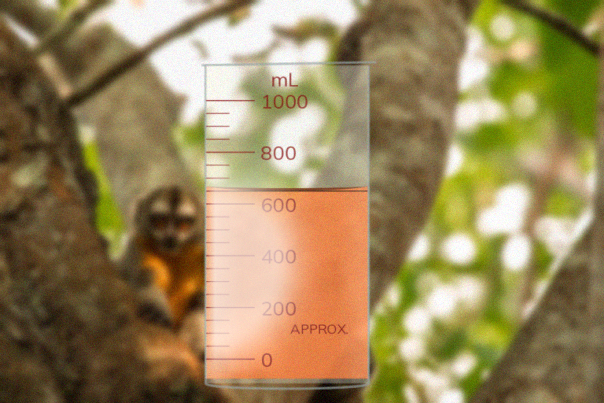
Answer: 650 mL
